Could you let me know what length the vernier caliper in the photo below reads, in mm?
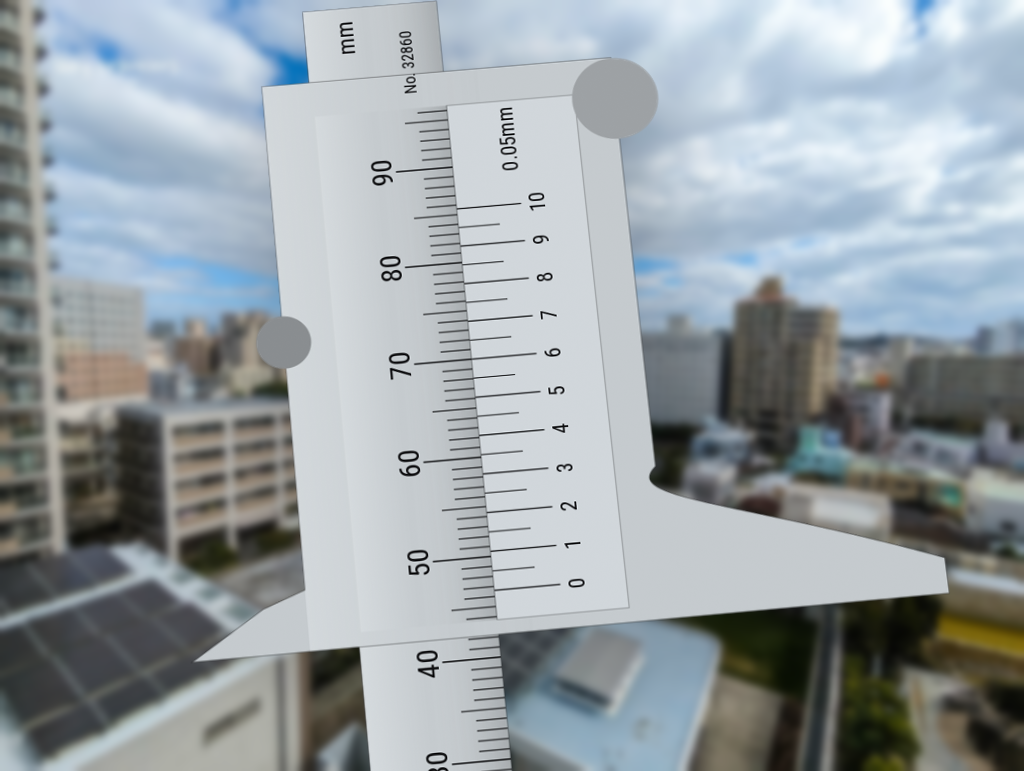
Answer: 46.6 mm
